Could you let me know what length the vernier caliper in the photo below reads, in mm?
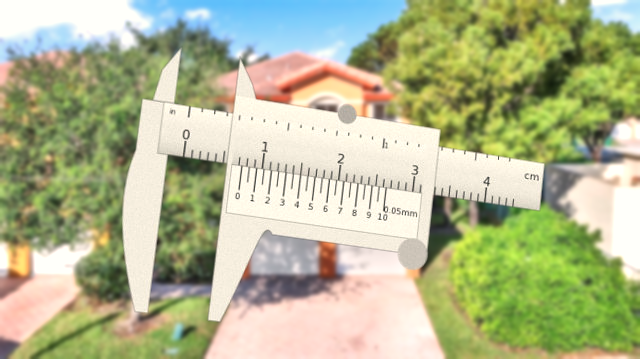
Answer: 7.4 mm
